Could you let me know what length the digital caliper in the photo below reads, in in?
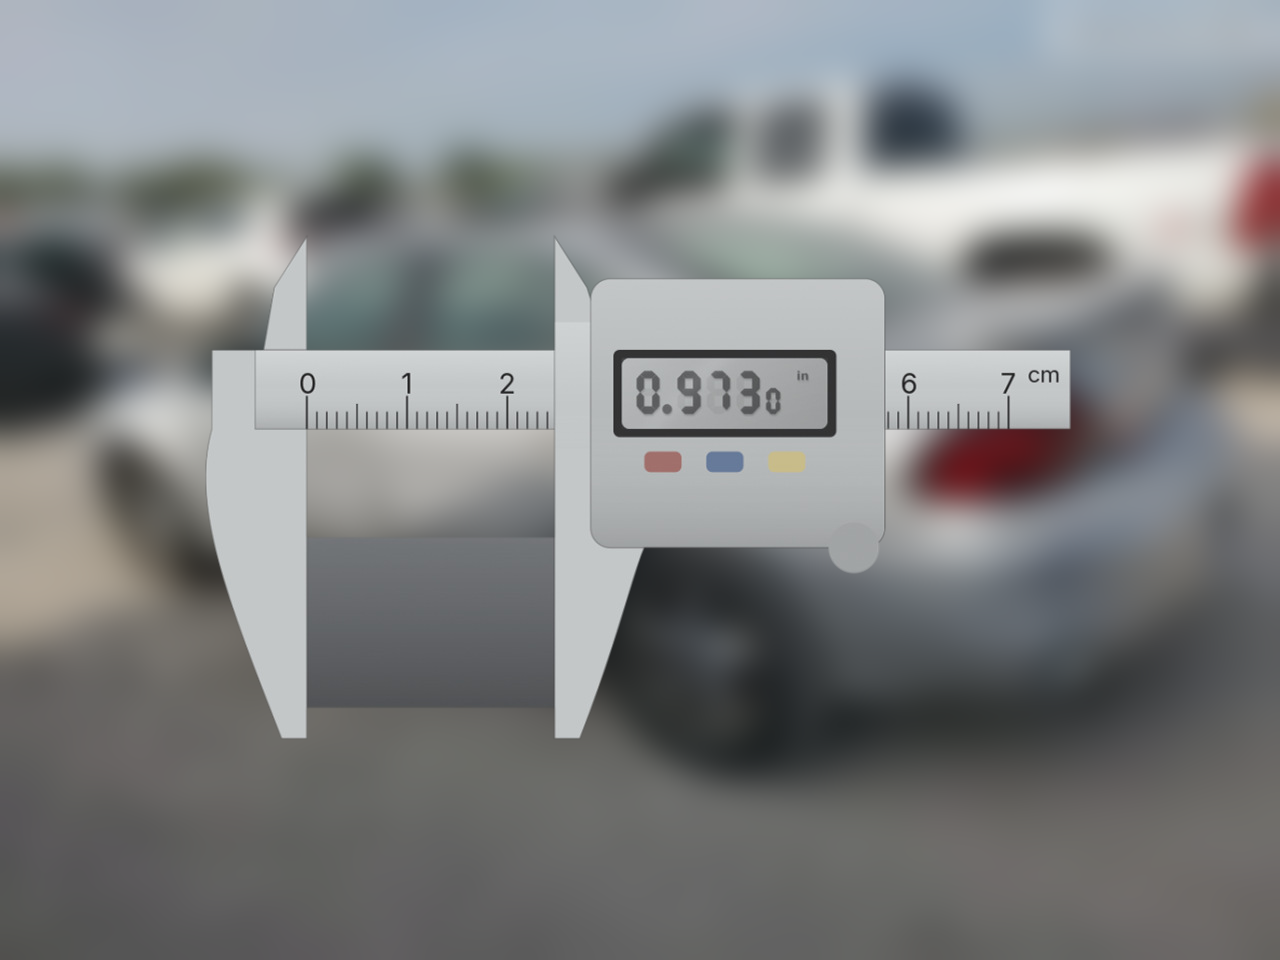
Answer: 0.9730 in
